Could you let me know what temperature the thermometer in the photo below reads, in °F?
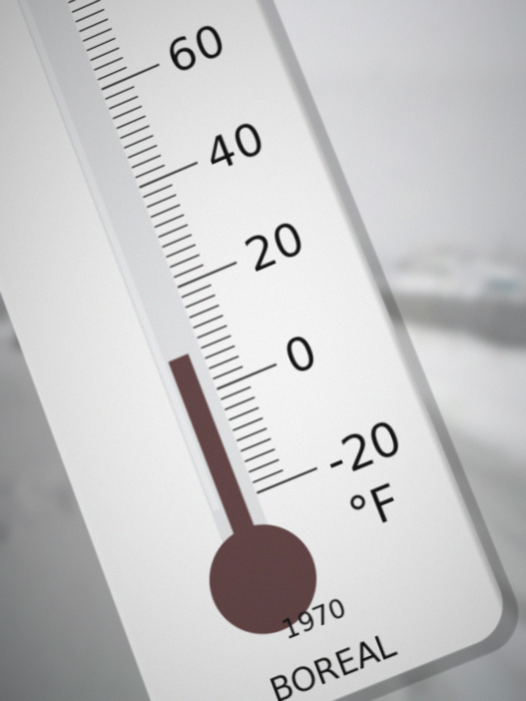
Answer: 8 °F
